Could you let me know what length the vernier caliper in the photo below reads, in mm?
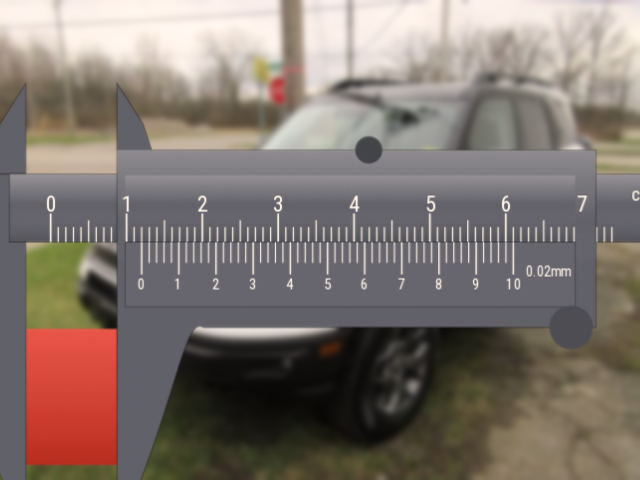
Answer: 12.0 mm
